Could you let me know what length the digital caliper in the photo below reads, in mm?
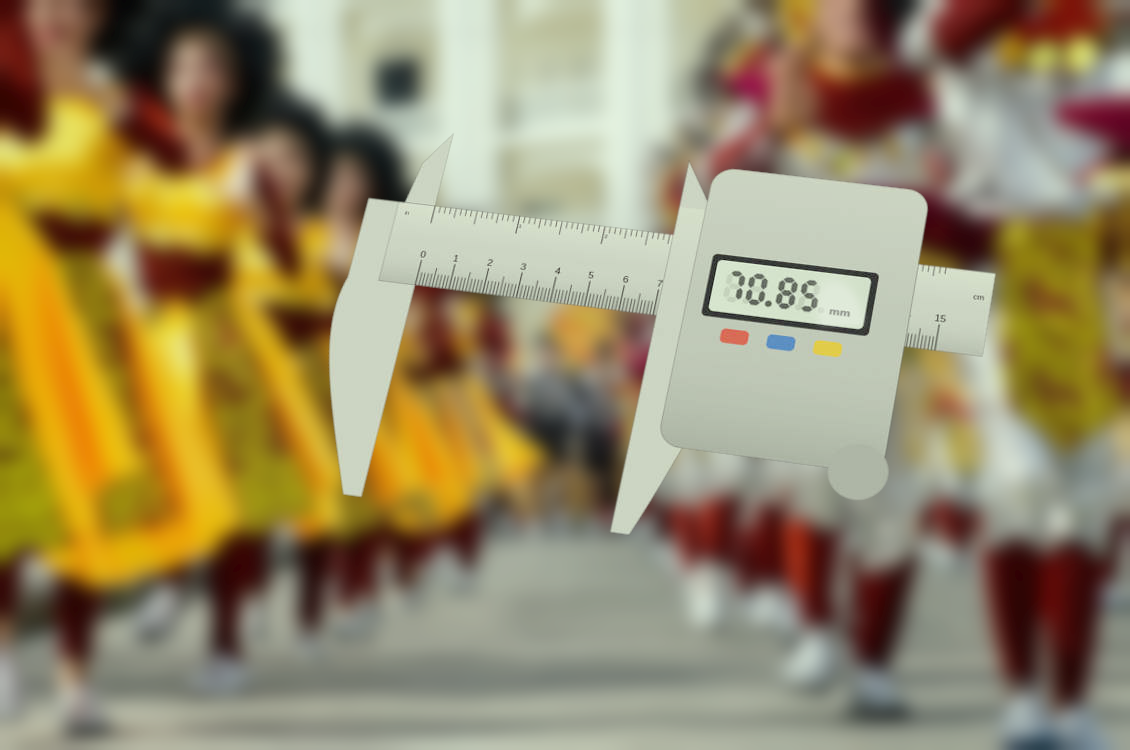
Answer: 70.85 mm
